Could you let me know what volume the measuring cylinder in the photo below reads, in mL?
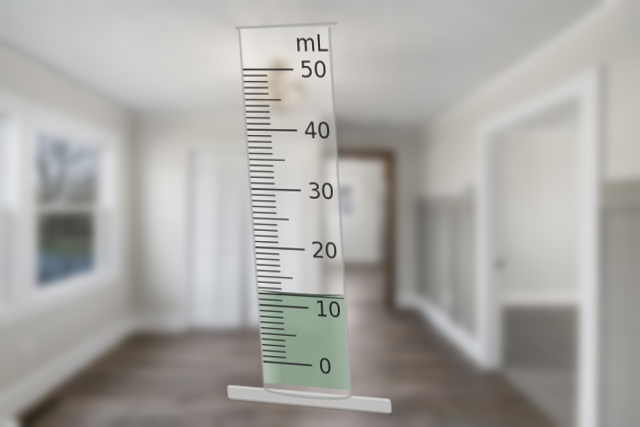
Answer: 12 mL
